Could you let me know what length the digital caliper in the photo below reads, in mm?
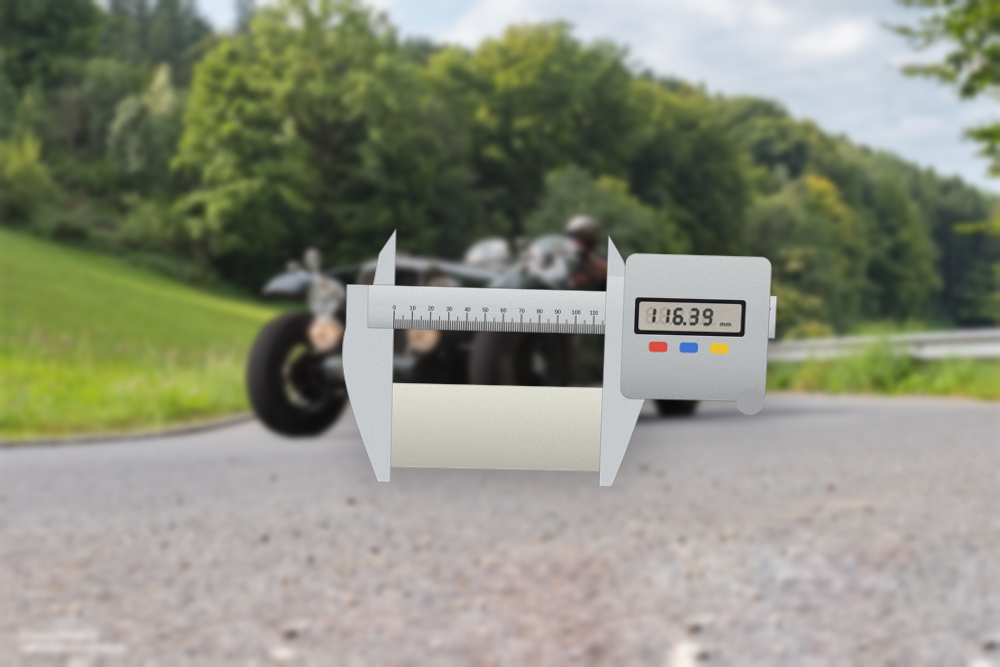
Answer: 116.39 mm
